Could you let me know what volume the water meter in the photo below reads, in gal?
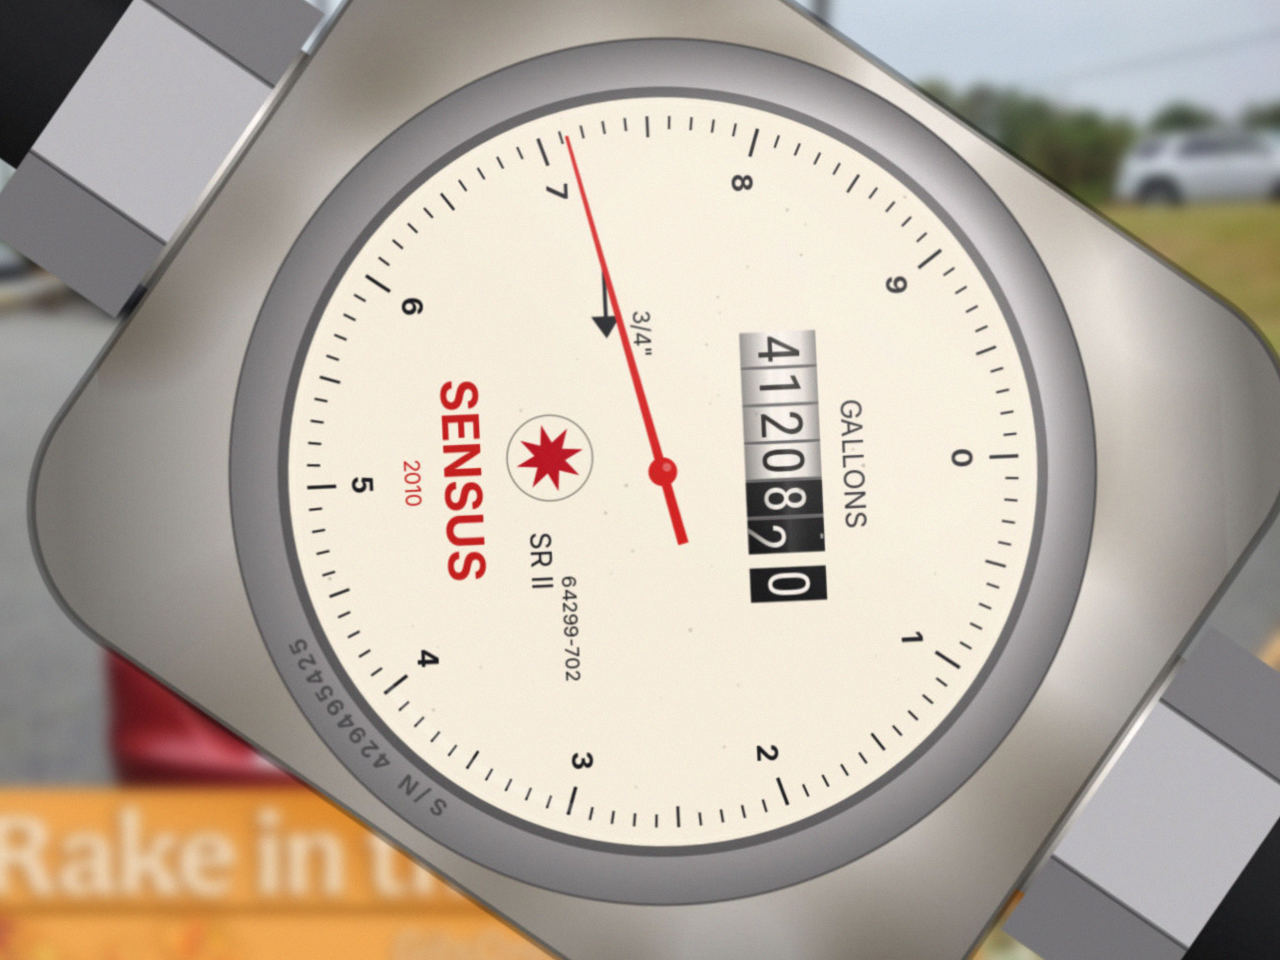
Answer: 4120817.1 gal
